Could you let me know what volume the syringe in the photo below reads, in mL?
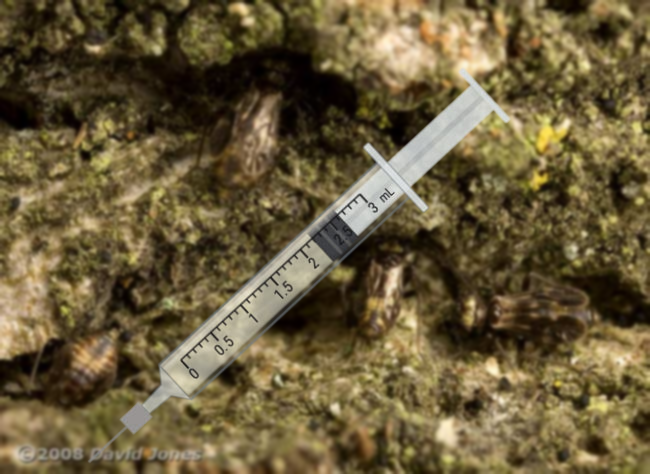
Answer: 2.2 mL
